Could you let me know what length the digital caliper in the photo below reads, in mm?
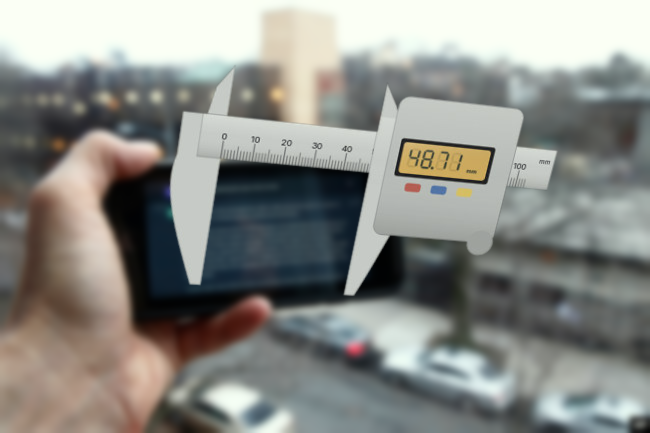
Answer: 48.71 mm
